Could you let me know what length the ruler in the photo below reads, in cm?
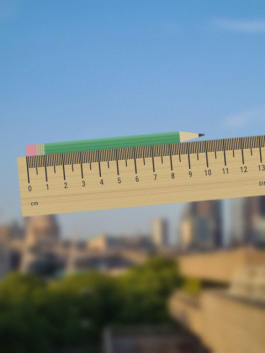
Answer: 10 cm
